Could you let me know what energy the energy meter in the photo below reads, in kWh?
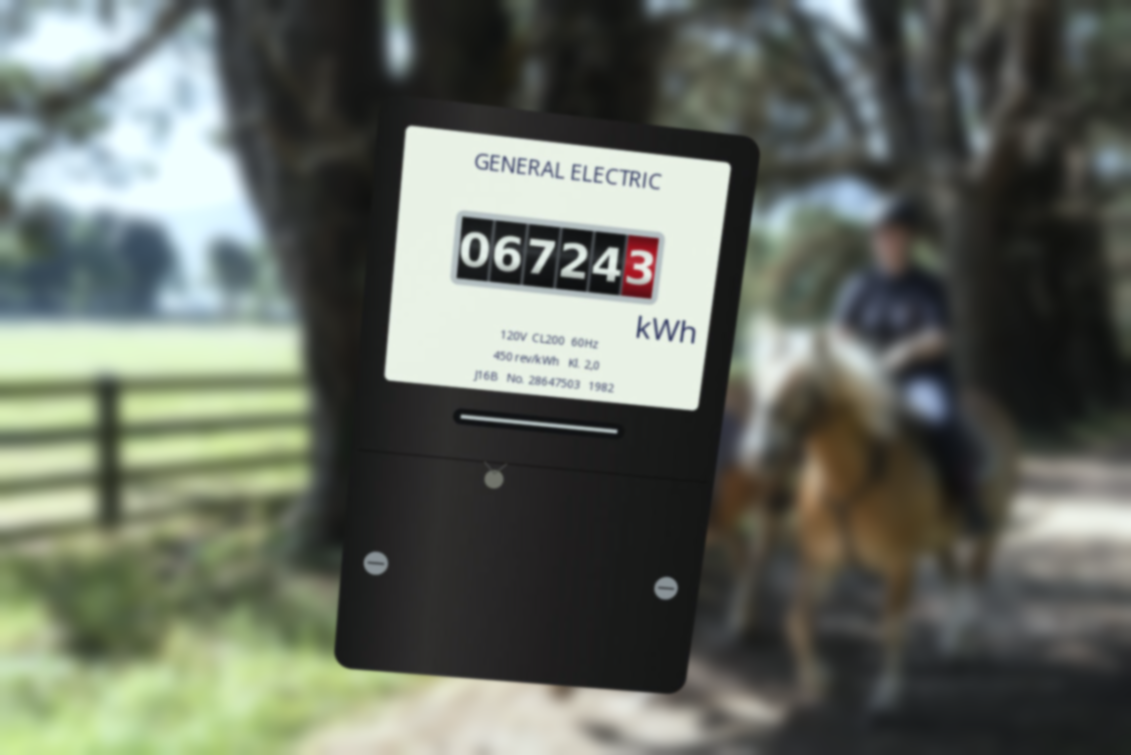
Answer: 6724.3 kWh
